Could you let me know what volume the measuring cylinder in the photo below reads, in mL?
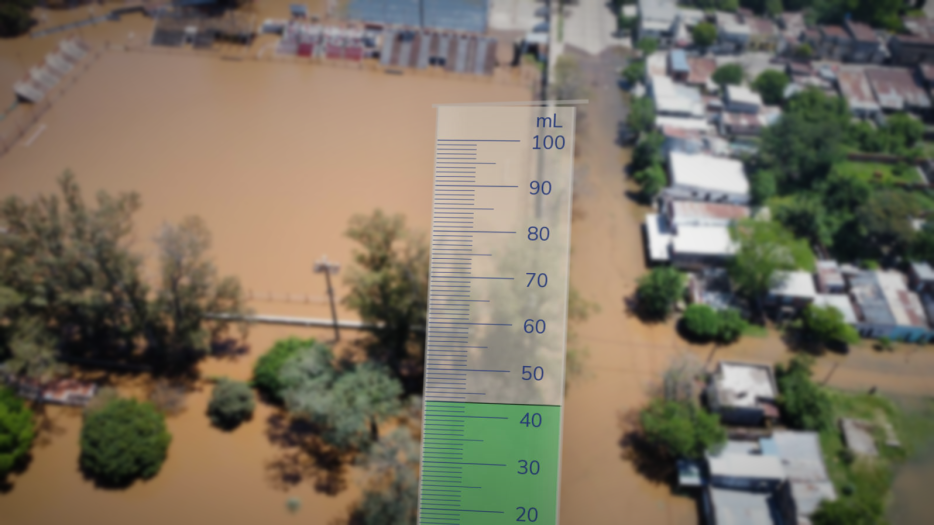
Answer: 43 mL
